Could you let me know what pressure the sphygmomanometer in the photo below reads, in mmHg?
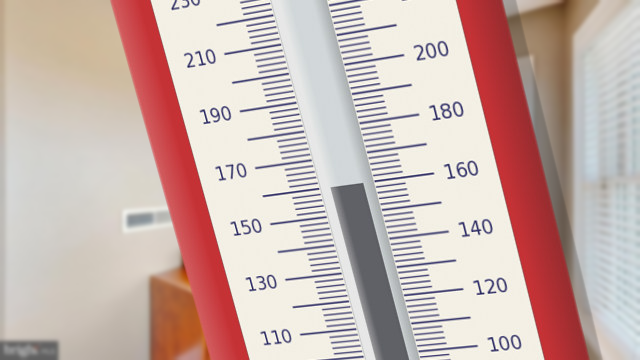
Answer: 160 mmHg
